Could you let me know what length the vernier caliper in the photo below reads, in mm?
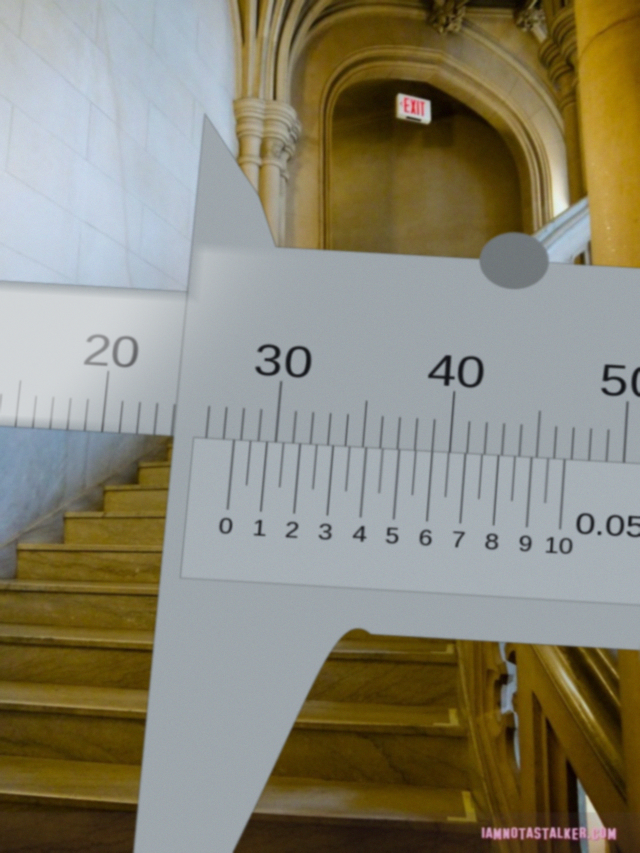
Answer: 27.6 mm
